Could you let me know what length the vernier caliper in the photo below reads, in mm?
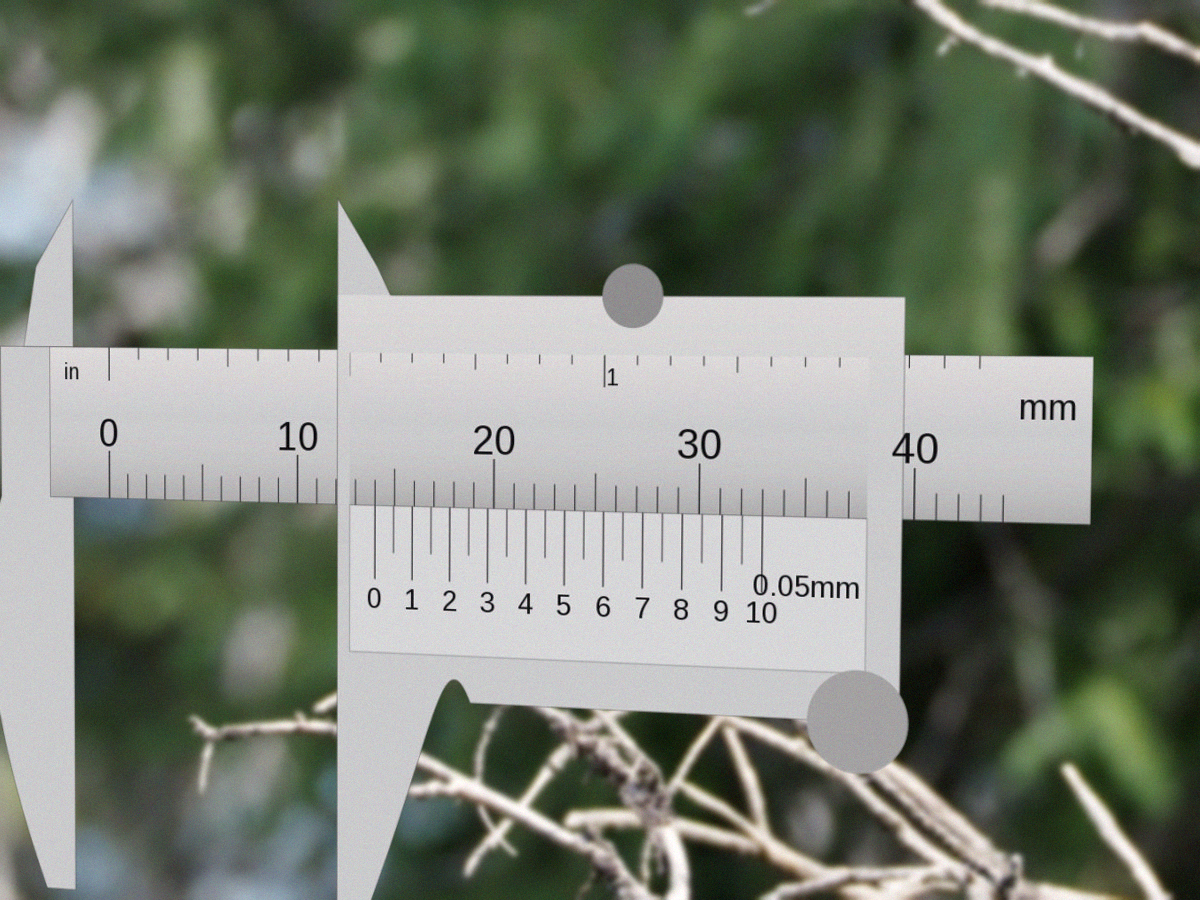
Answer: 14.0 mm
